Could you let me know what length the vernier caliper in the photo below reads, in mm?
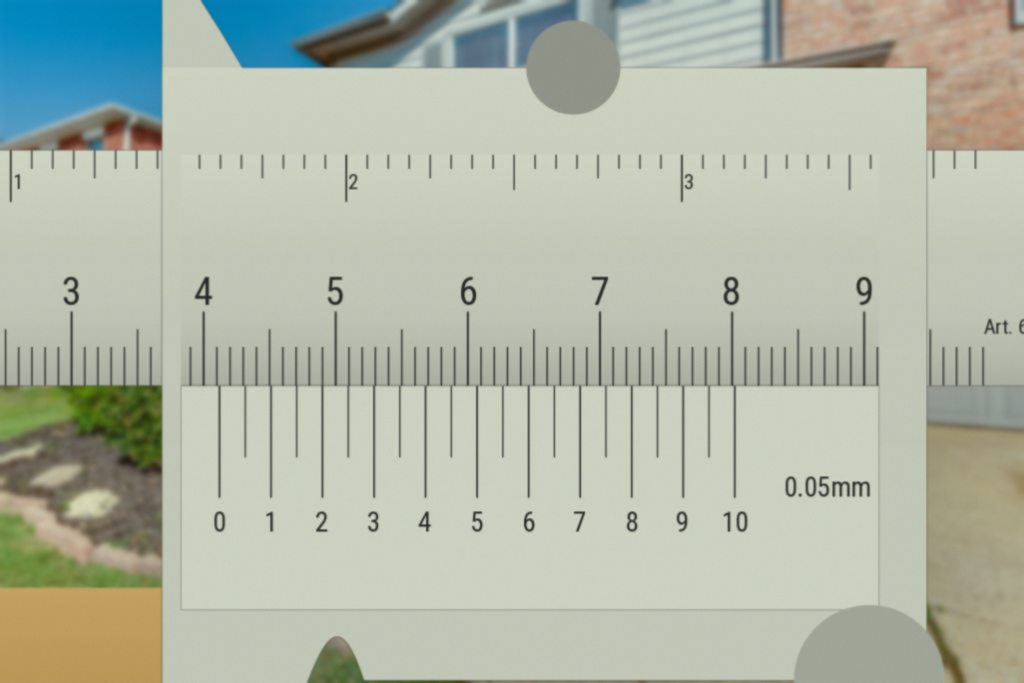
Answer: 41.2 mm
